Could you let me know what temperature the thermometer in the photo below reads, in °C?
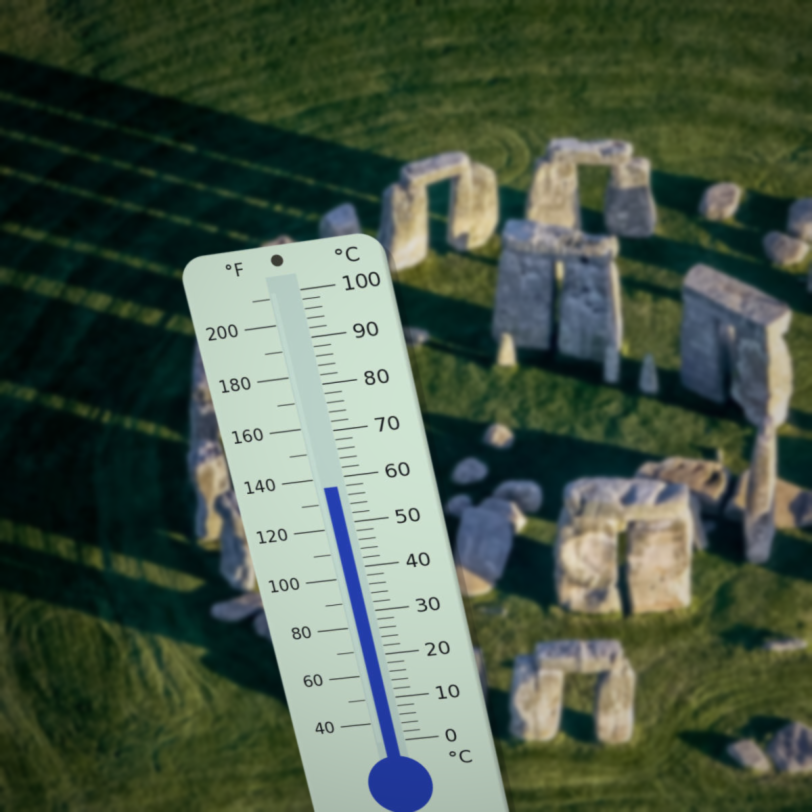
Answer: 58 °C
